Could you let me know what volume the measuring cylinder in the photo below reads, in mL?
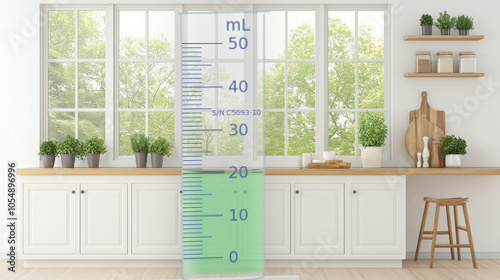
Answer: 20 mL
